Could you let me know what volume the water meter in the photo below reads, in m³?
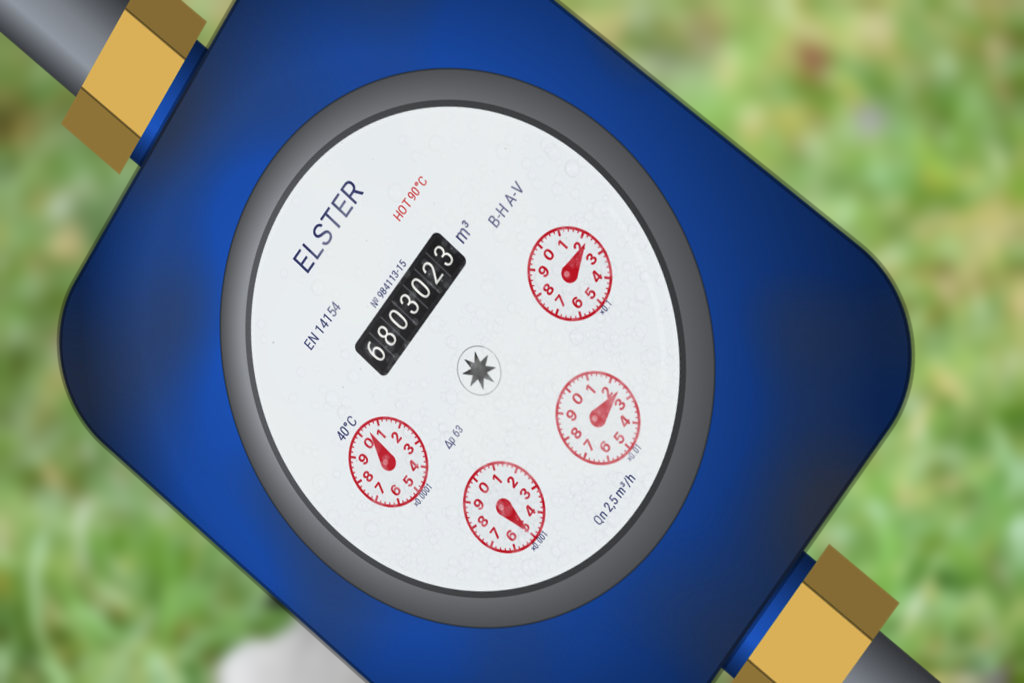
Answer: 6803023.2250 m³
